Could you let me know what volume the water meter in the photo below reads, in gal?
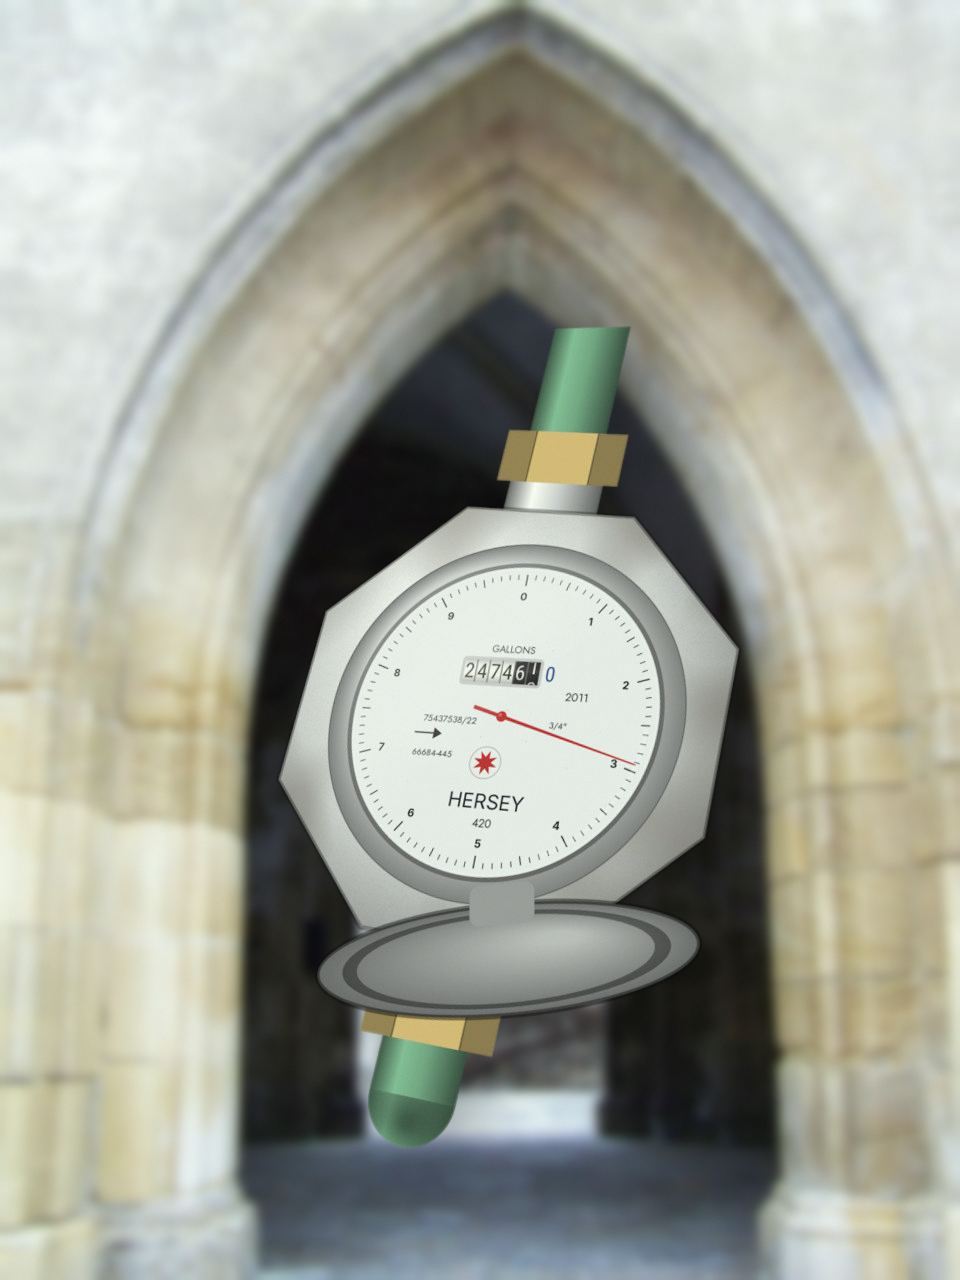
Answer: 2474612.9 gal
